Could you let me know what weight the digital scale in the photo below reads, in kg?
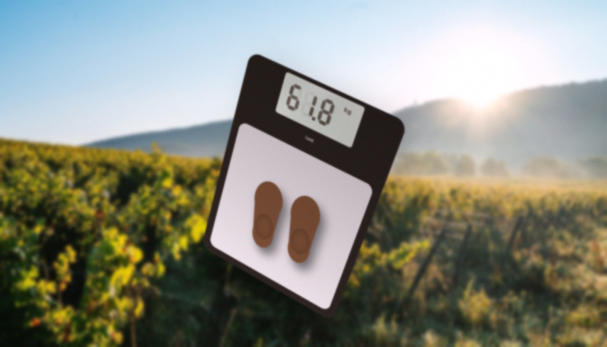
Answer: 61.8 kg
